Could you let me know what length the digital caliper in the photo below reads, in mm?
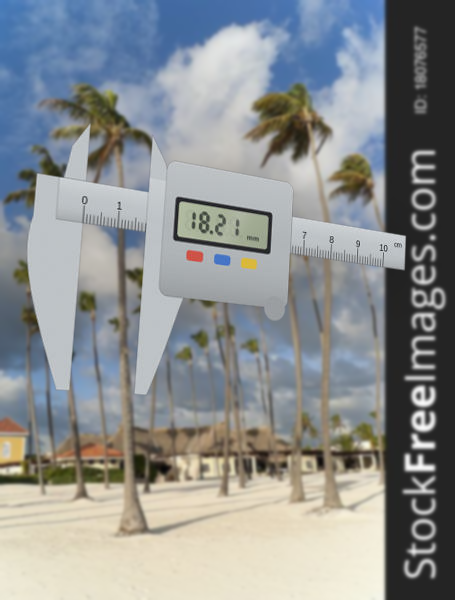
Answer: 18.21 mm
